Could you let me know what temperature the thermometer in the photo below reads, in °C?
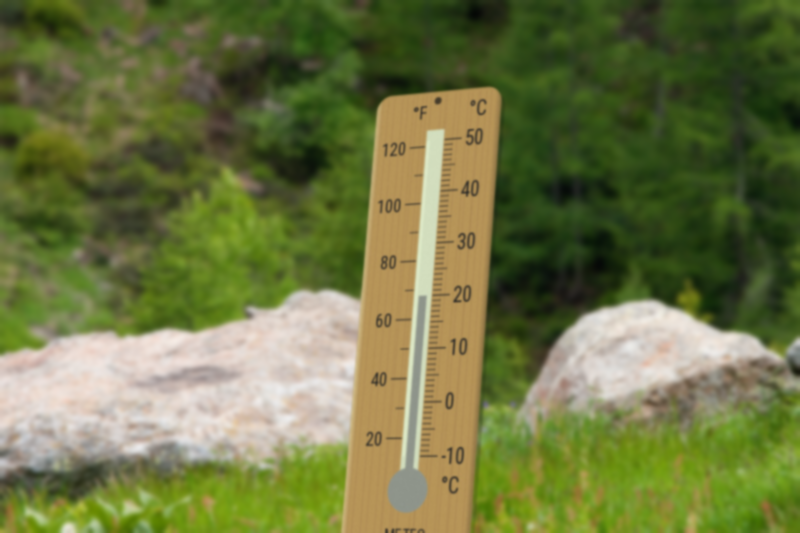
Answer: 20 °C
